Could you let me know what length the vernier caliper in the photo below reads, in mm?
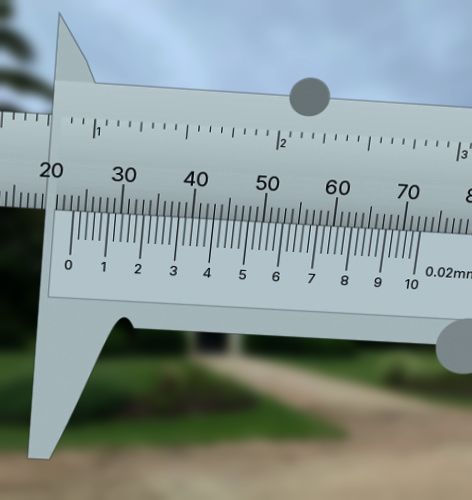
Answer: 23.4 mm
